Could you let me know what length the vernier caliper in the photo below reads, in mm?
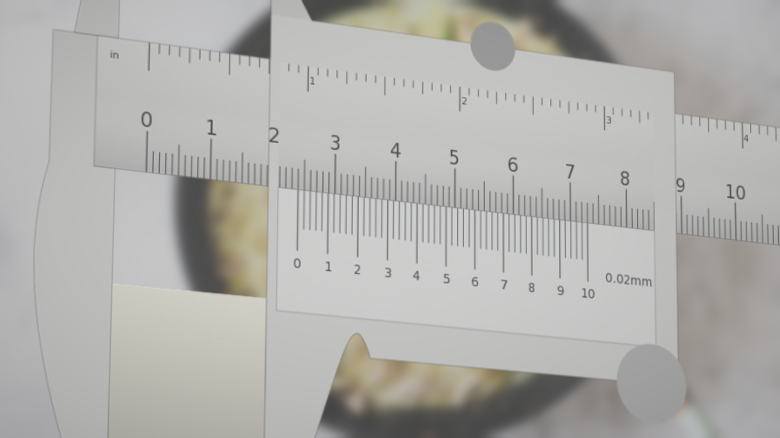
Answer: 24.0 mm
